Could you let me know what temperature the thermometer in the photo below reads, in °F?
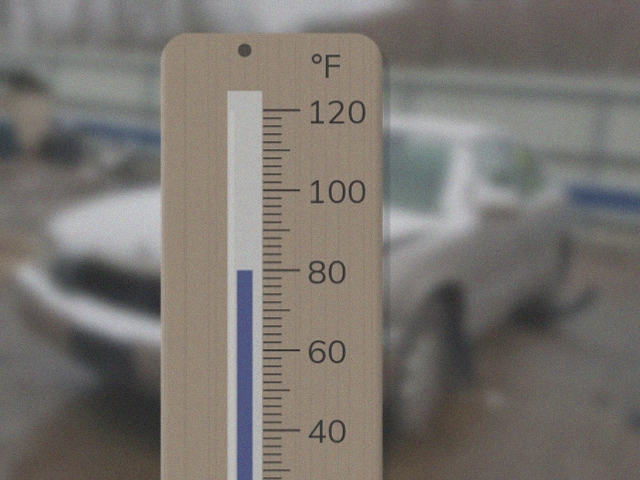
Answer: 80 °F
